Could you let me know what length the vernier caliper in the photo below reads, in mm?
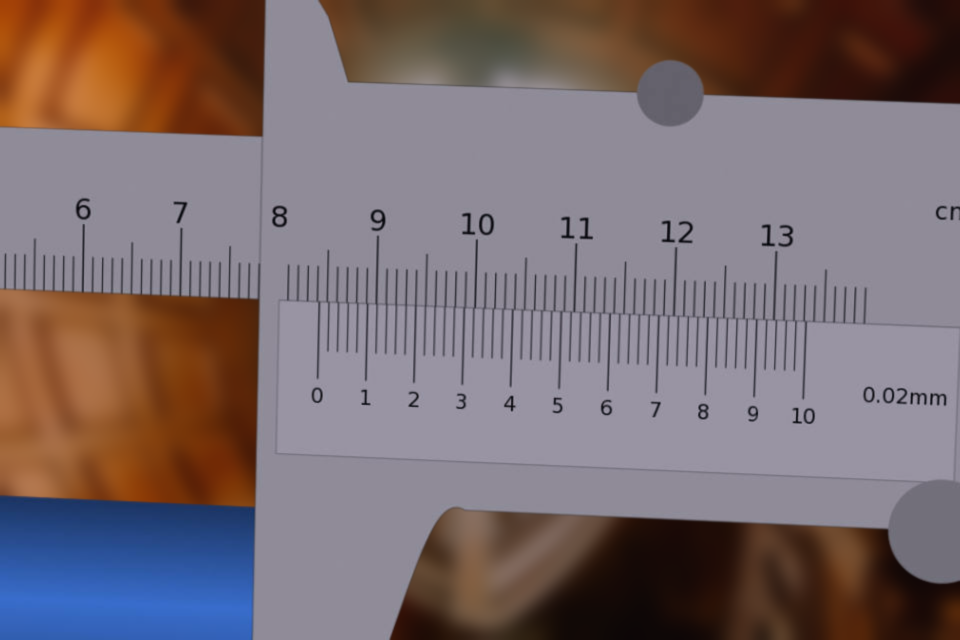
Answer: 84.2 mm
